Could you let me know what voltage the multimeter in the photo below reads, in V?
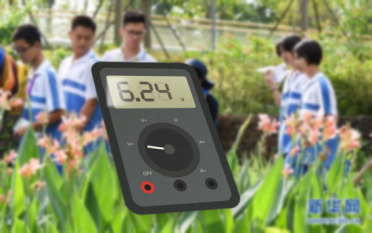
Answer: 6.24 V
